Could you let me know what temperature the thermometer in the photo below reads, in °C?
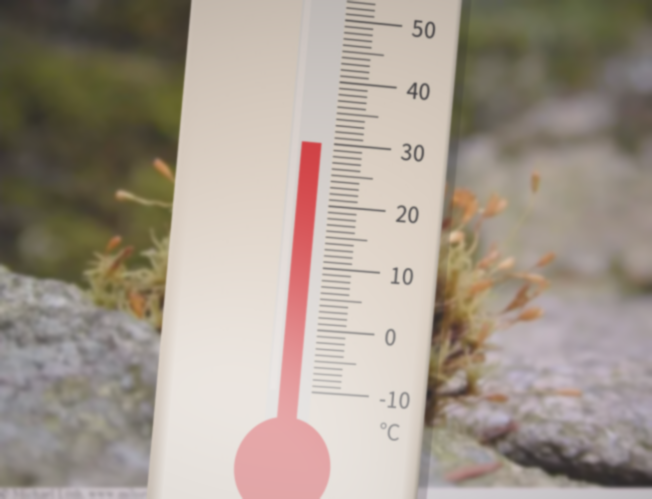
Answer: 30 °C
